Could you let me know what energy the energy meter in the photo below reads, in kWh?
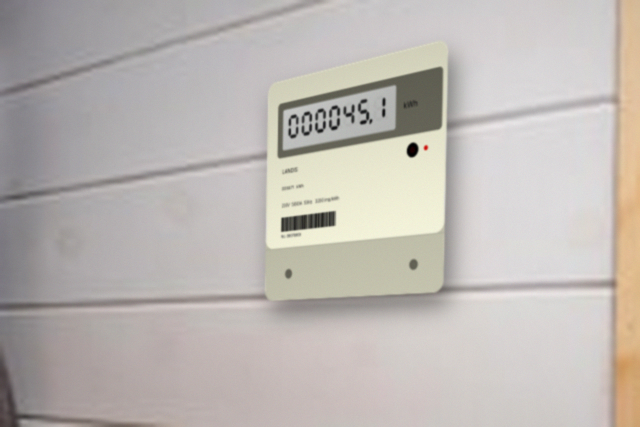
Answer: 45.1 kWh
